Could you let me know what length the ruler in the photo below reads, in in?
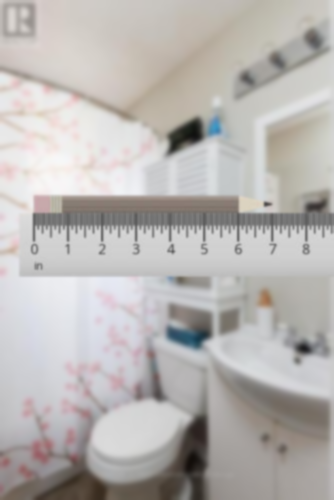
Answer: 7 in
